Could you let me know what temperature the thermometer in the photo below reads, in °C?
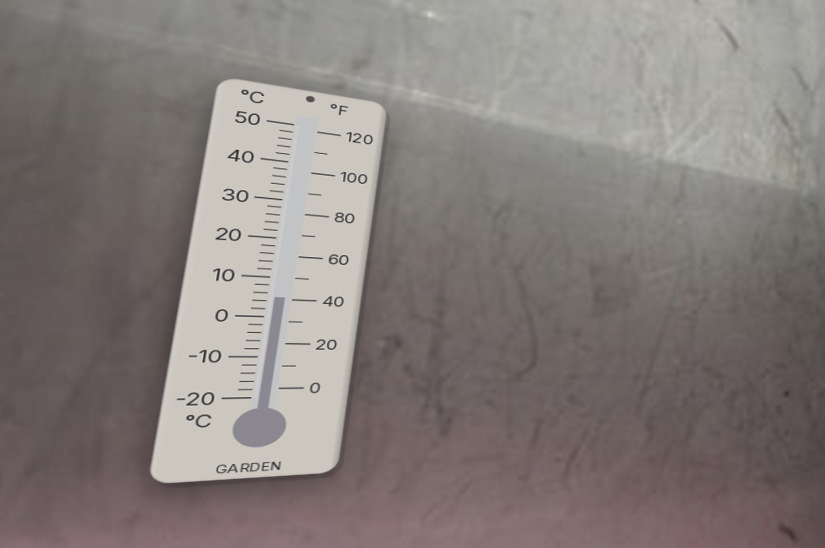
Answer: 5 °C
